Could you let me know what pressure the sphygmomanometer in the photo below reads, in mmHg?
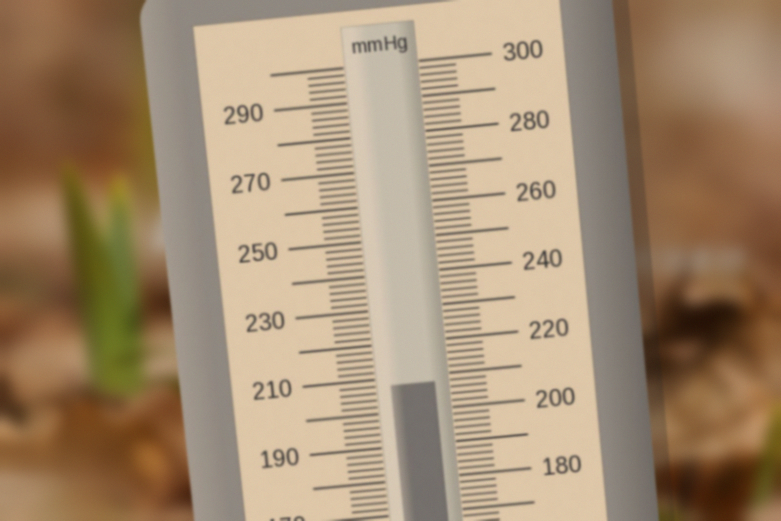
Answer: 208 mmHg
